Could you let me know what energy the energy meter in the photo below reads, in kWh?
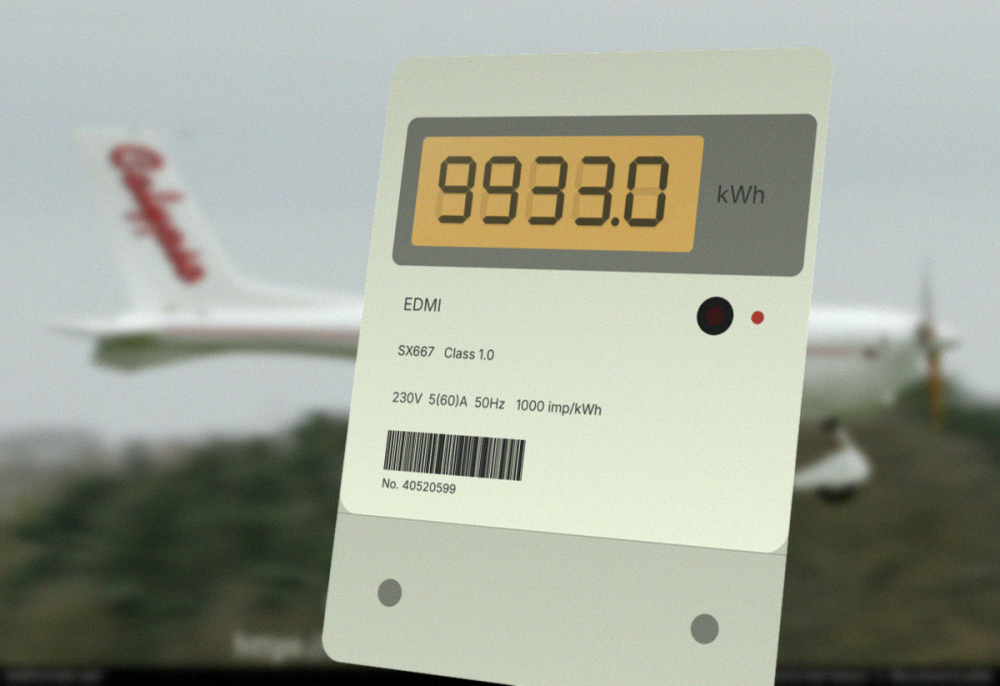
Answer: 9933.0 kWh
